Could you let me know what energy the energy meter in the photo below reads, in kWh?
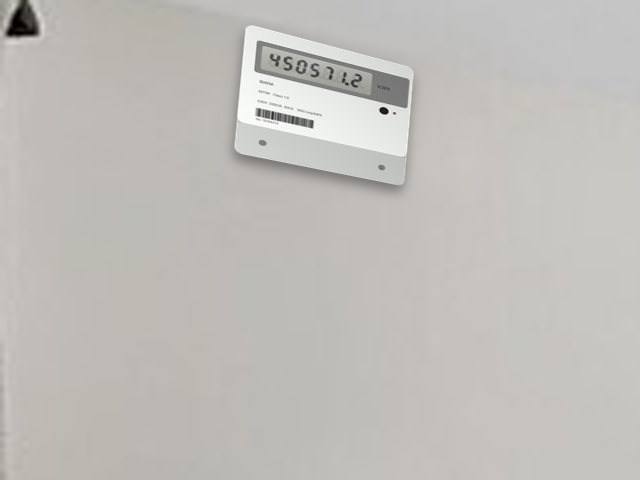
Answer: 450571.2 kWh
